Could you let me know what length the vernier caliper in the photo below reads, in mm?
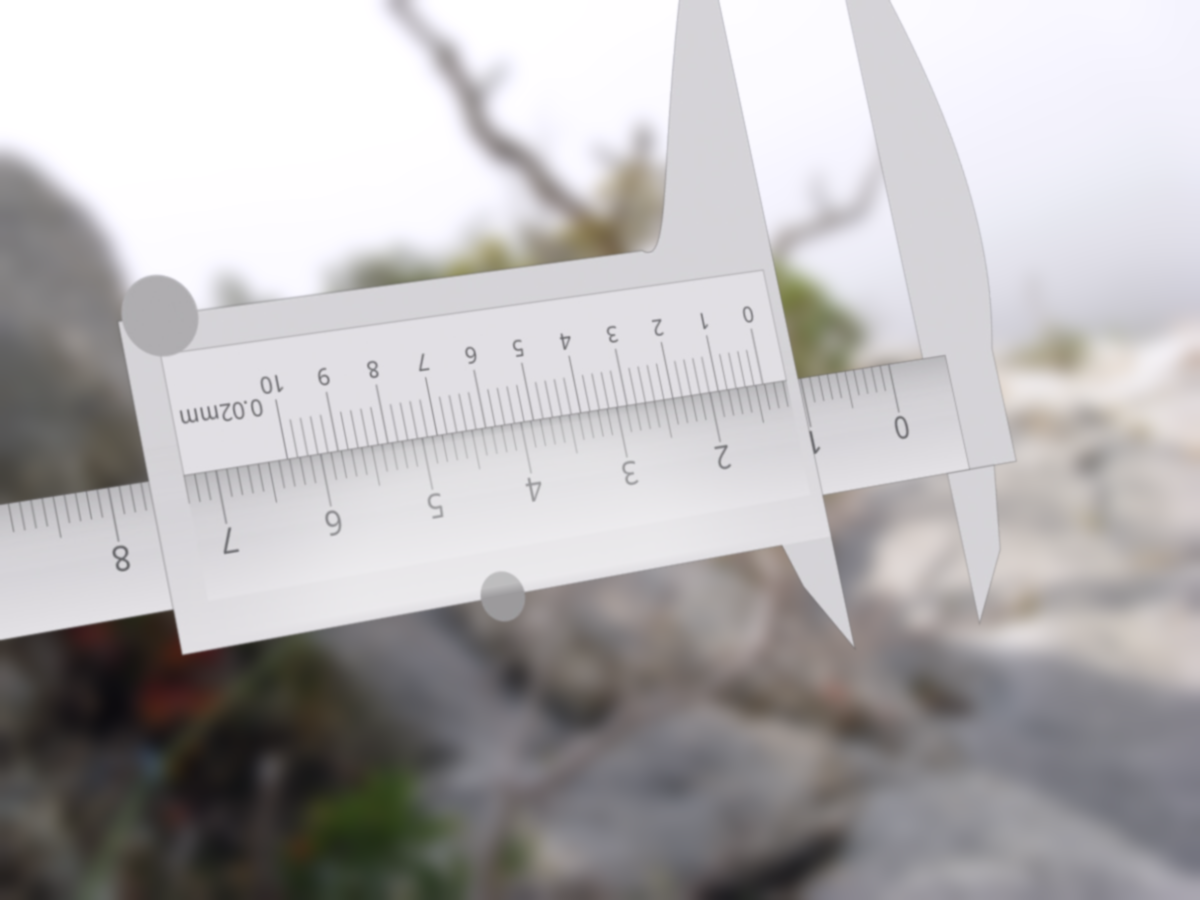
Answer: 14.2 mm
